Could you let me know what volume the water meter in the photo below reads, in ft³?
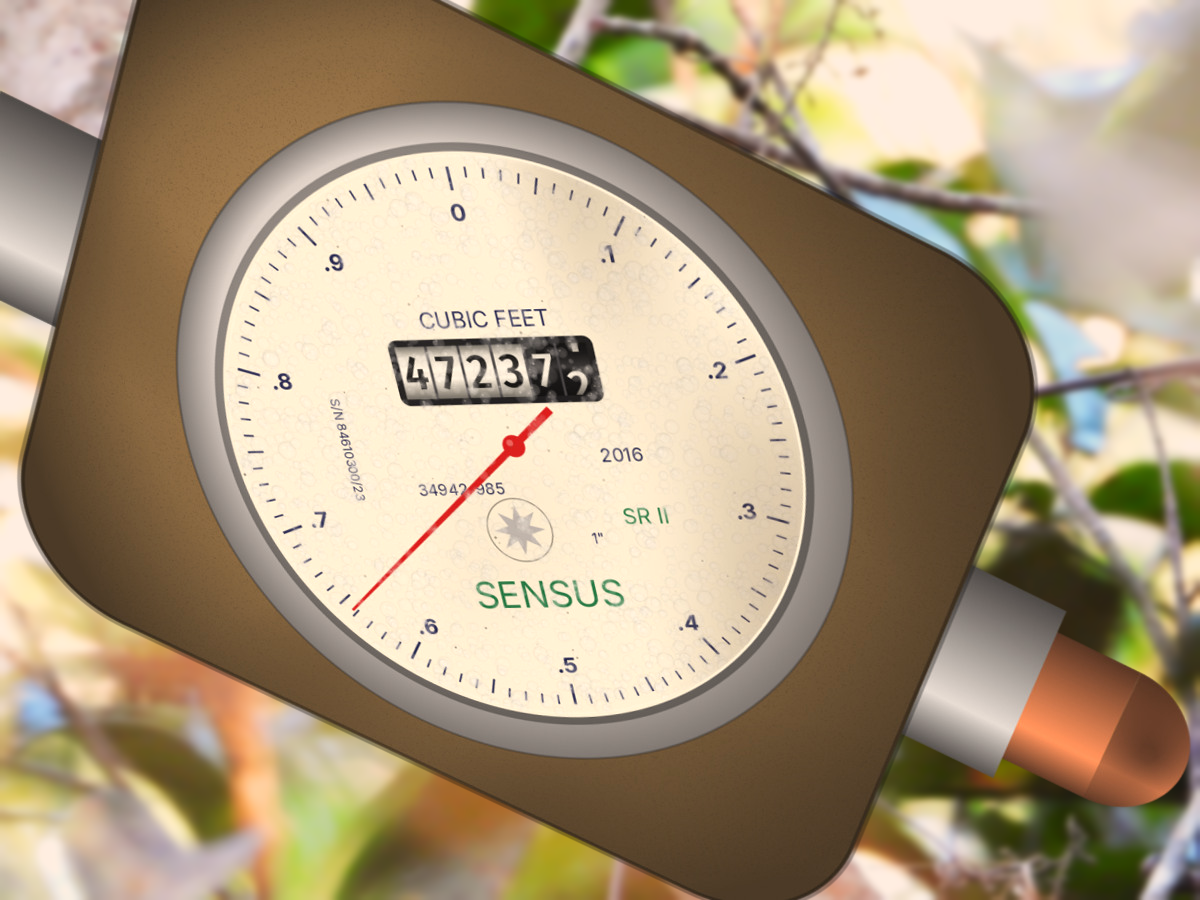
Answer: 472371.64 ft³
